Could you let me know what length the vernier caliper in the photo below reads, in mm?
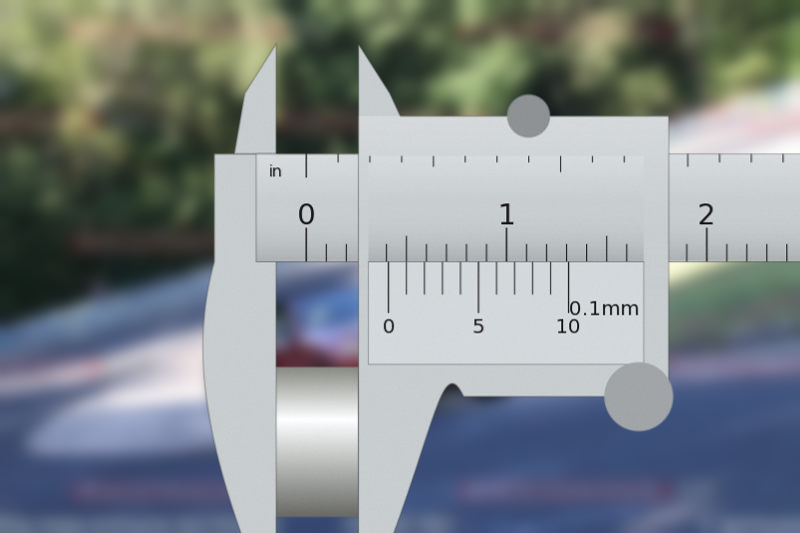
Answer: 4.1 mm
